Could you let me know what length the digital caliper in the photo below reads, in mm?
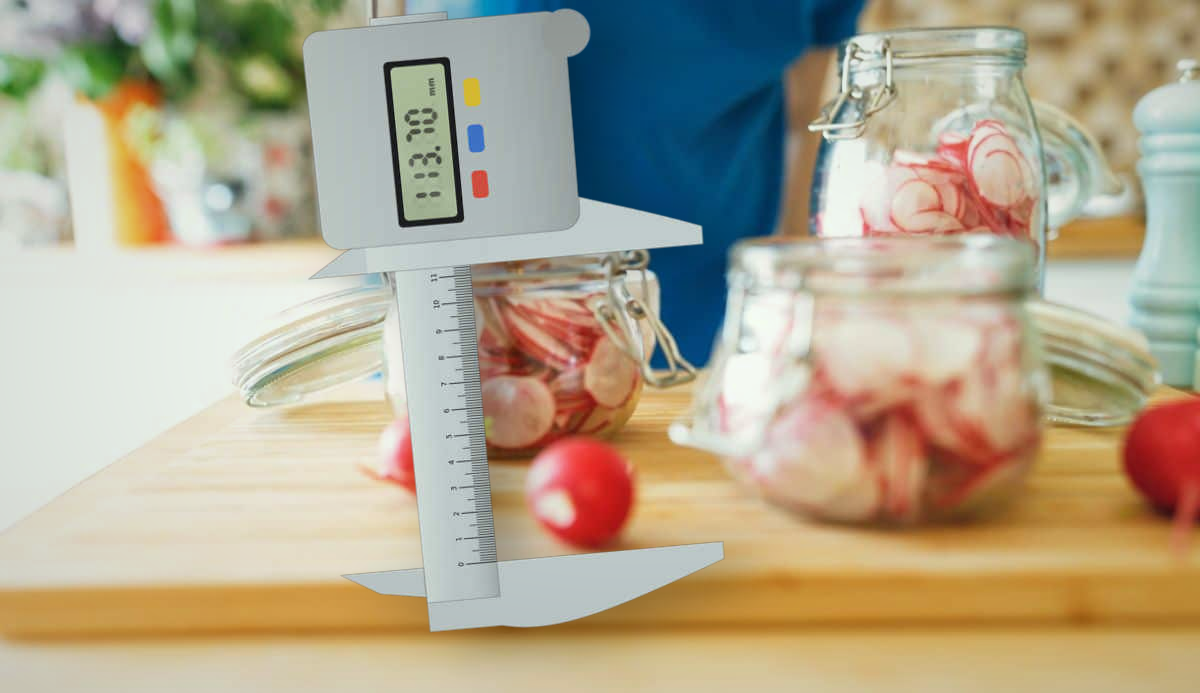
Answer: 113.70 mm
